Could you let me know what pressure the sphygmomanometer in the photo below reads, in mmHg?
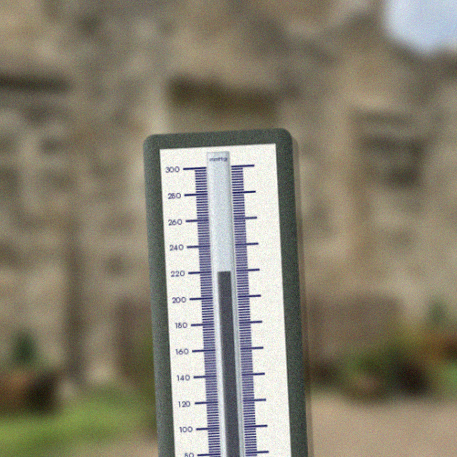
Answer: 220 mmHg
